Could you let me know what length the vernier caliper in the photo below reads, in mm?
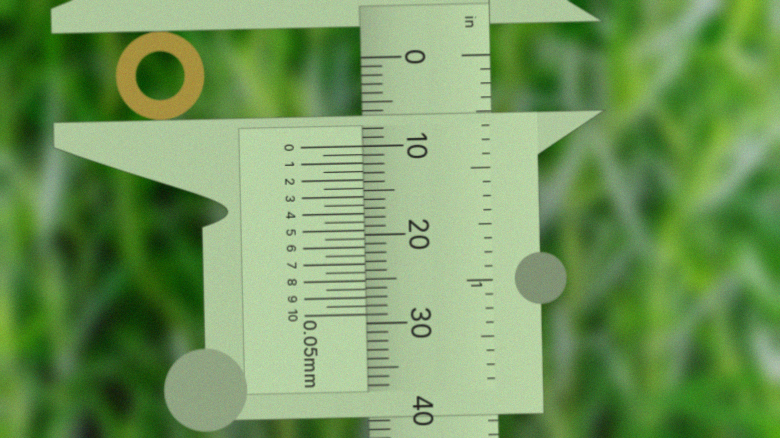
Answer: 10.0 mm
